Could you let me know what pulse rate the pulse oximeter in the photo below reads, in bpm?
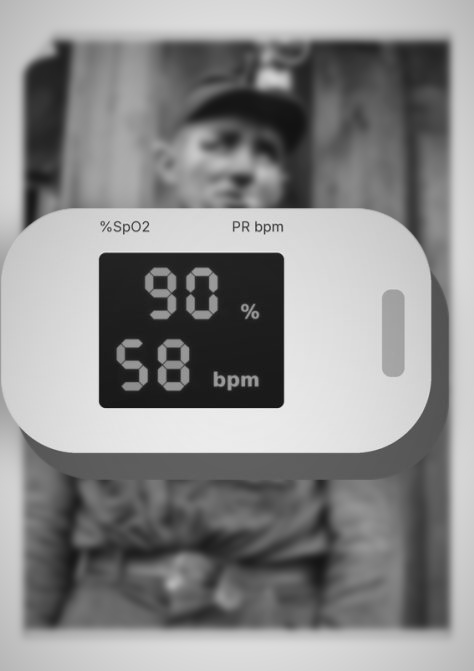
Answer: 58 bpm
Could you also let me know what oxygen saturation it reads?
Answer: 90 %
